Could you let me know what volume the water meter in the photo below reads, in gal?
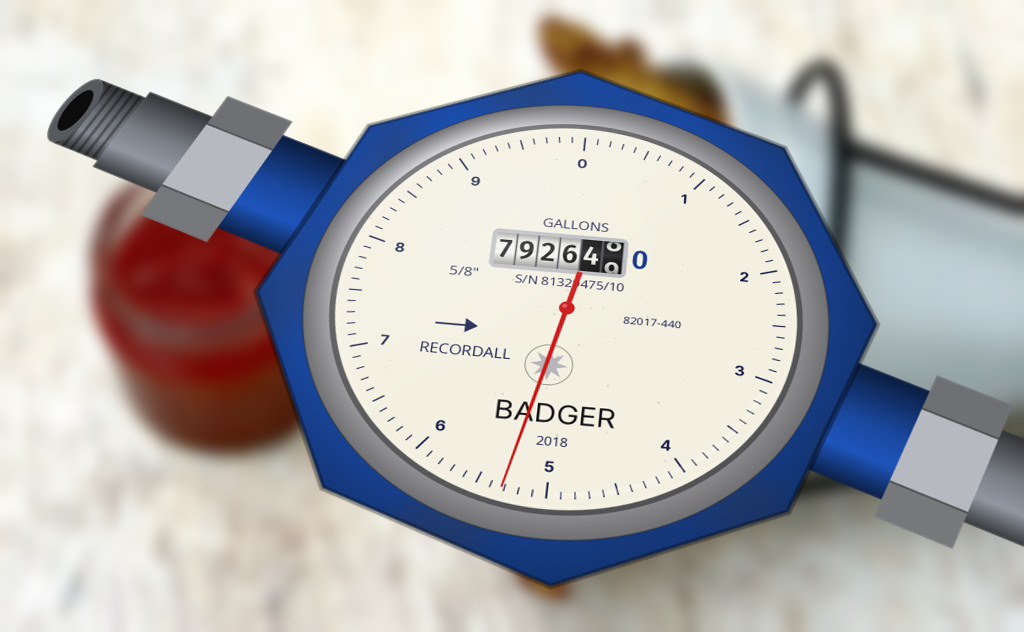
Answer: 7926485.3 gal
